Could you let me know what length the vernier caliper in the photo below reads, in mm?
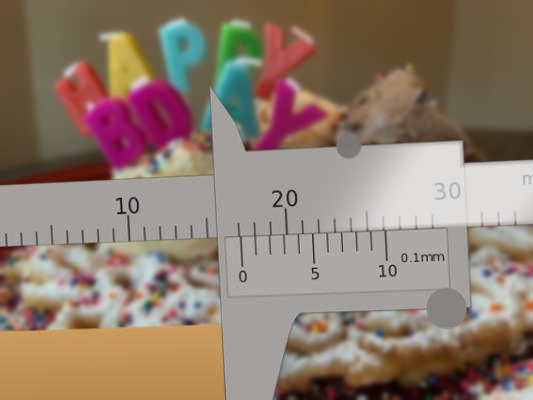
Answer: 17.1 mm
